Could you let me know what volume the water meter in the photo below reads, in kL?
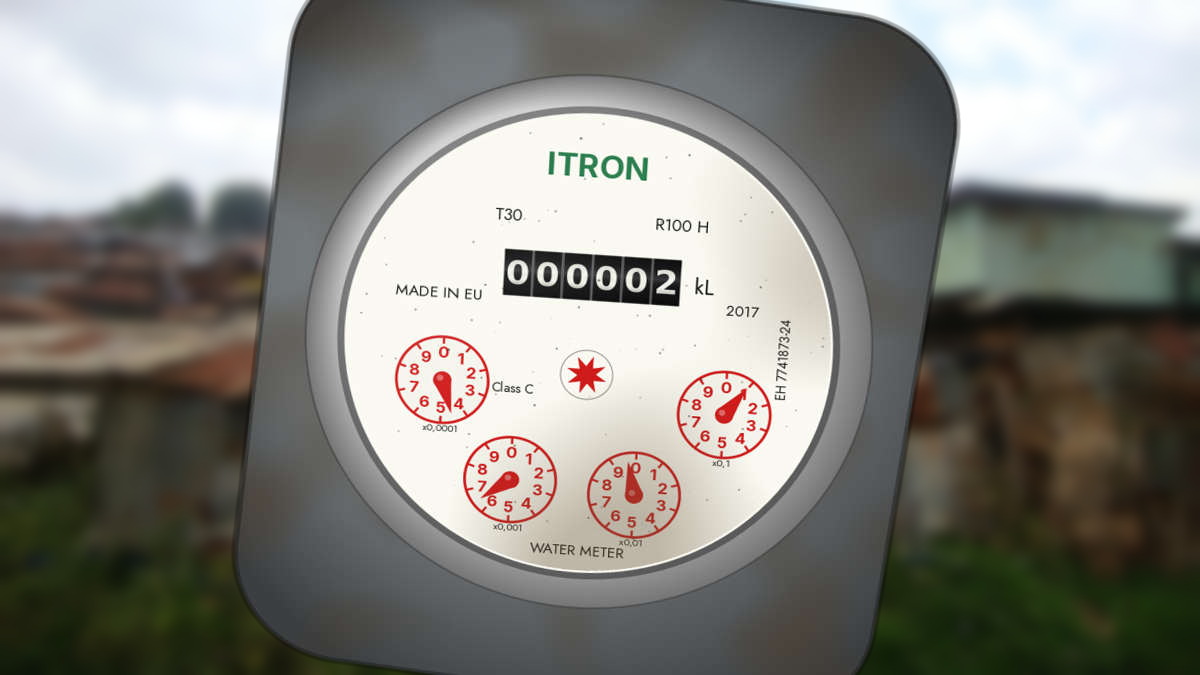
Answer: 2.0964 kL
